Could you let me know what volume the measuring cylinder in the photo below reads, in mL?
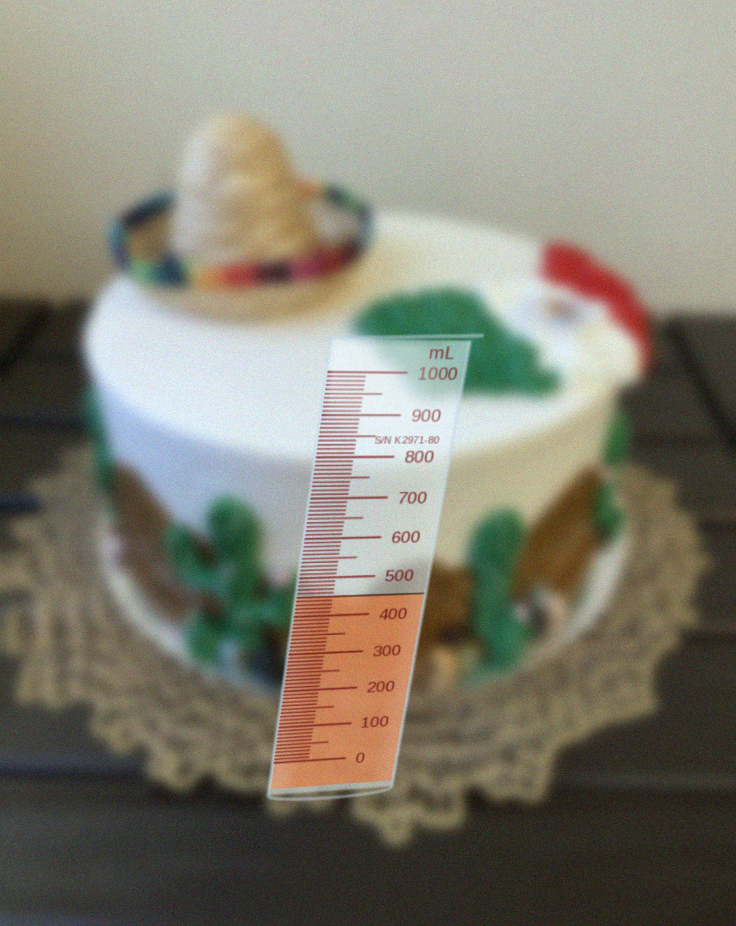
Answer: 450 mL
